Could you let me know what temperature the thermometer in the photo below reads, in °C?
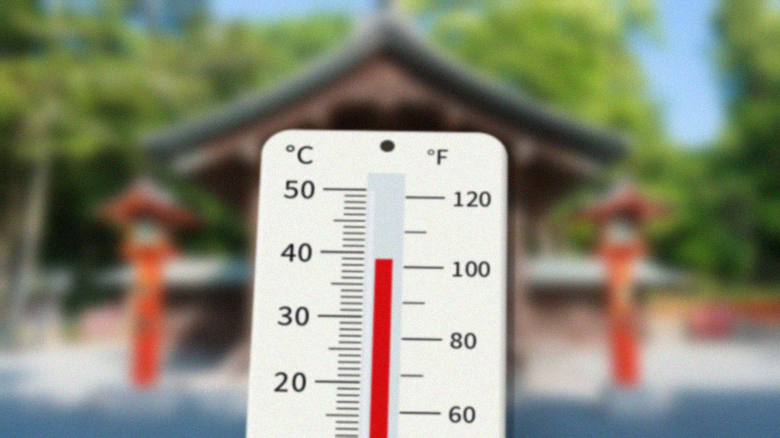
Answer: 39 °C
